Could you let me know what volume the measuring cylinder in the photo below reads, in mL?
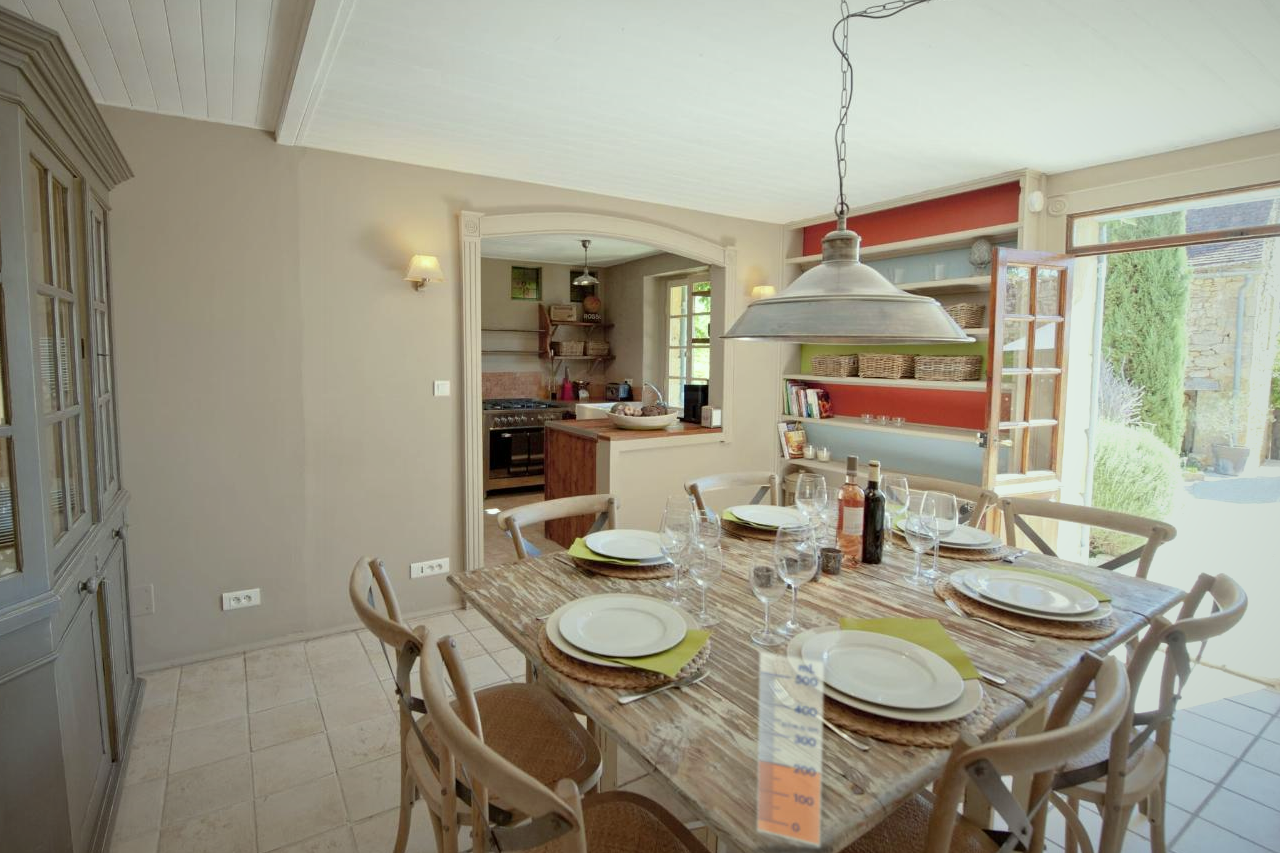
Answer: 200 mL
